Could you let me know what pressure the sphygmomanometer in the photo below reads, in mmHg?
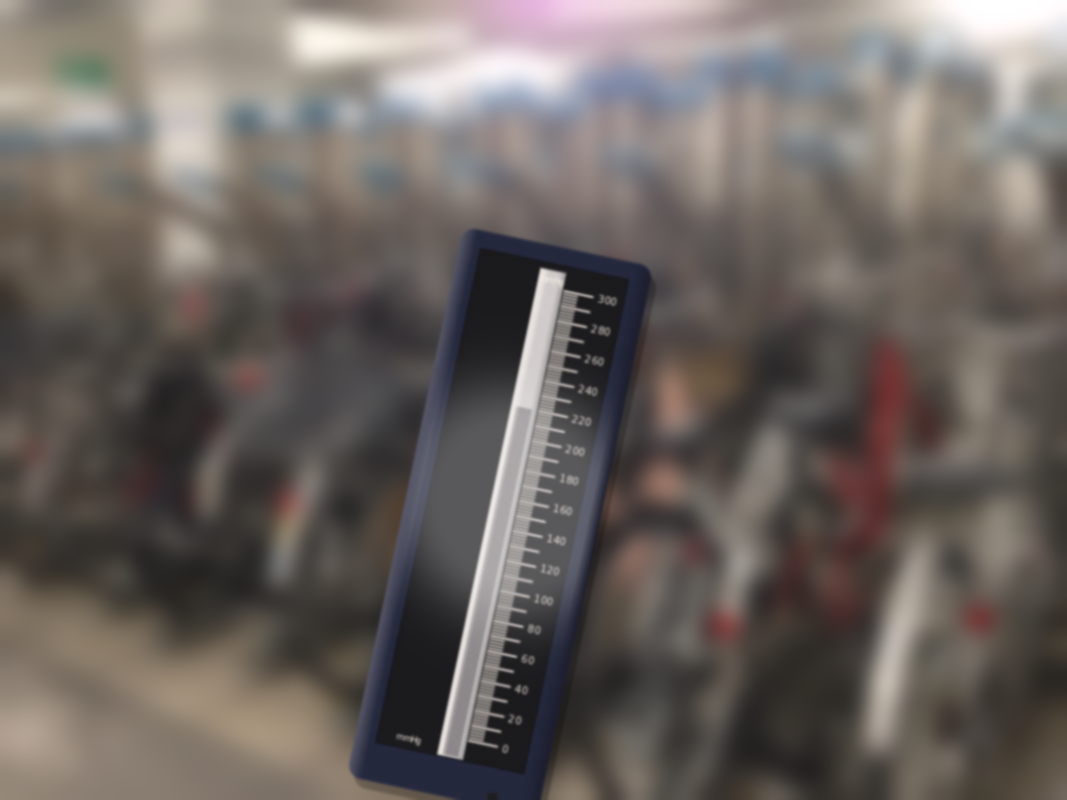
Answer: 220 mmHg
